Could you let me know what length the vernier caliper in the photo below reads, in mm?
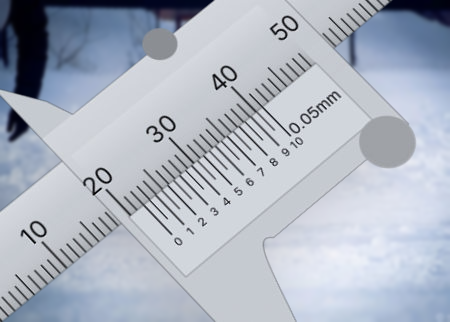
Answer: 22.0 mm
